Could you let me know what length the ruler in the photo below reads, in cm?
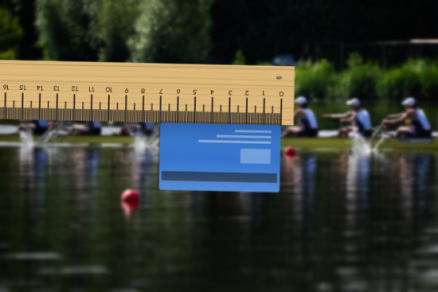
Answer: 7 cm
